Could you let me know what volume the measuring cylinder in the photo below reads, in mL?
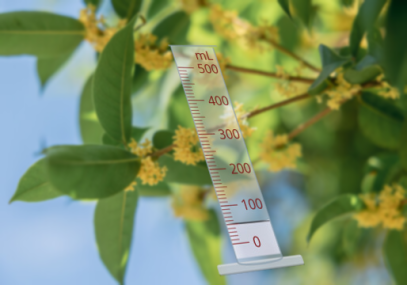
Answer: 50 mL
